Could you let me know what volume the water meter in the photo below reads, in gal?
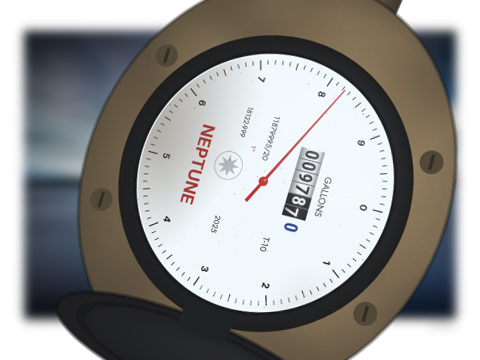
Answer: 97868.2 gal
